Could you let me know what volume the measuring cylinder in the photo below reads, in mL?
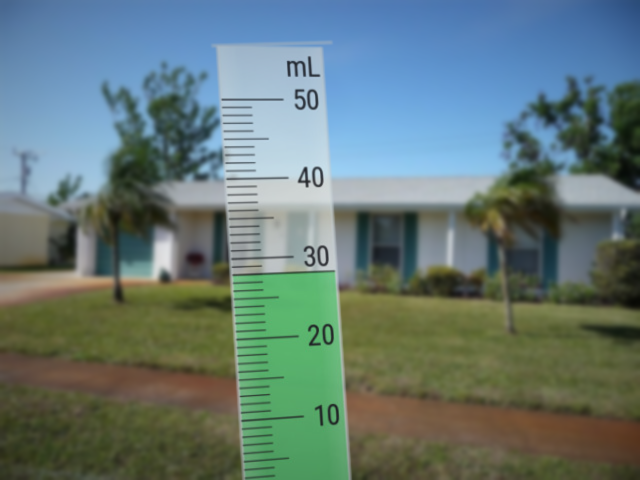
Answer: 28 mL
